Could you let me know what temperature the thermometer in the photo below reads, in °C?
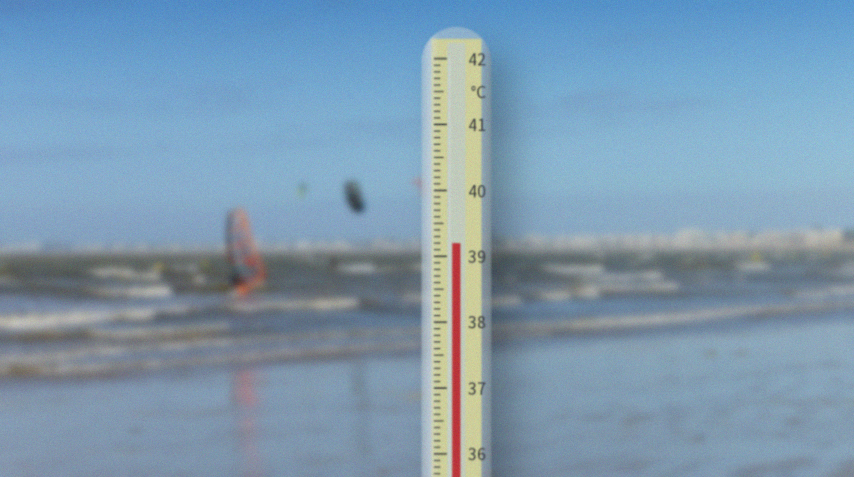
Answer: 39.2 °C
